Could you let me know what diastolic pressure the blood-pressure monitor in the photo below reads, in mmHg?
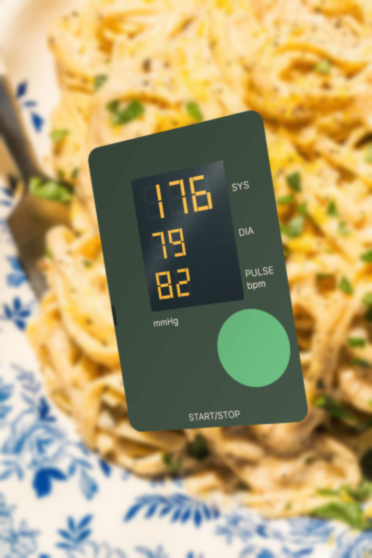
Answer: 79 mmHg
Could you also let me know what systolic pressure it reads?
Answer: 176 mmHg
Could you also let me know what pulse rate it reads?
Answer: 82 bpm
